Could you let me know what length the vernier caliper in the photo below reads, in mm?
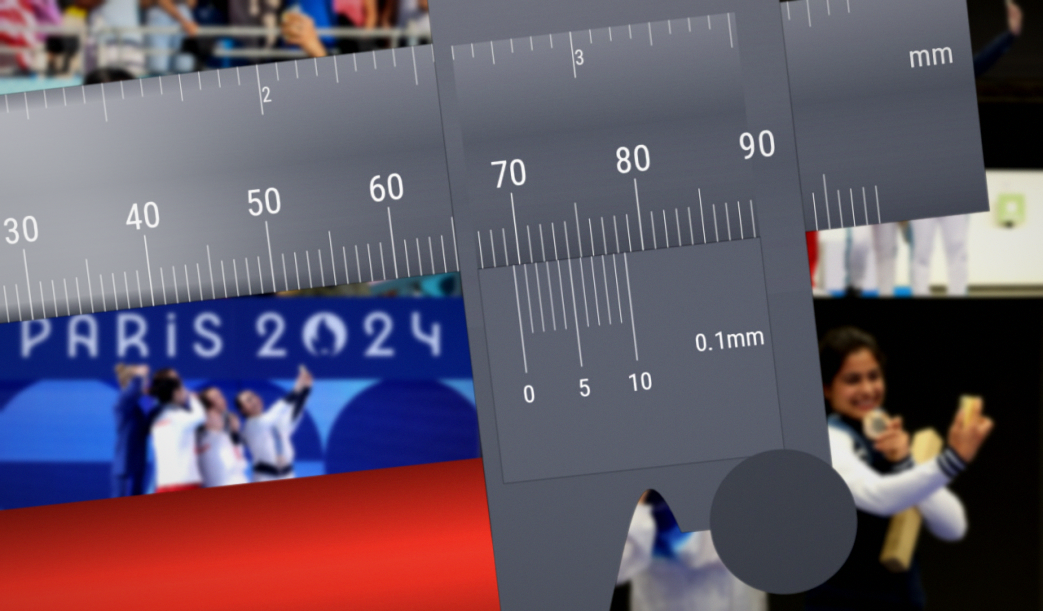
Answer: 69.5 mm
